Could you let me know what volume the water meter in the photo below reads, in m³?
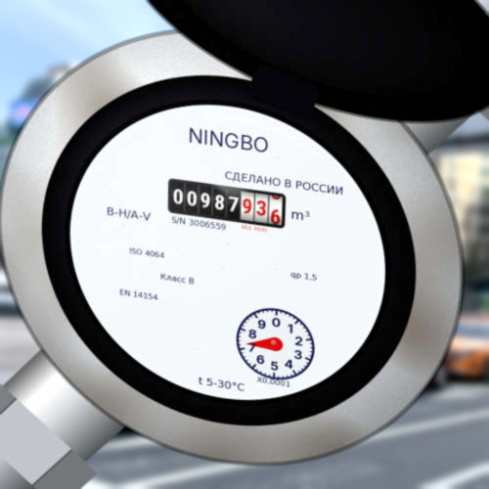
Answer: 987.9357 m³
